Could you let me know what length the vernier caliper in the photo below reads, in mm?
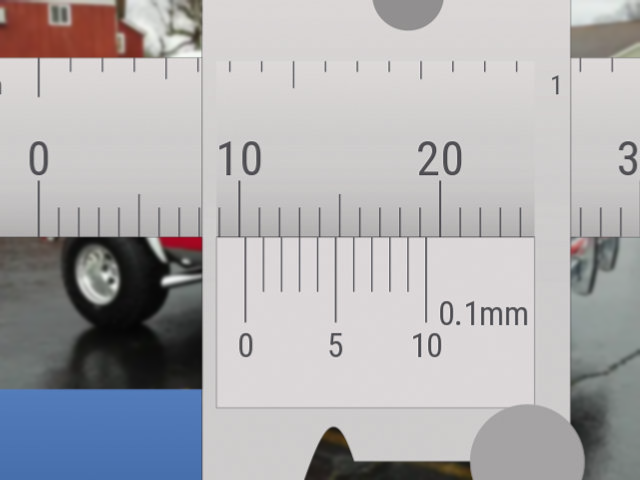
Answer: 10.3 mm
